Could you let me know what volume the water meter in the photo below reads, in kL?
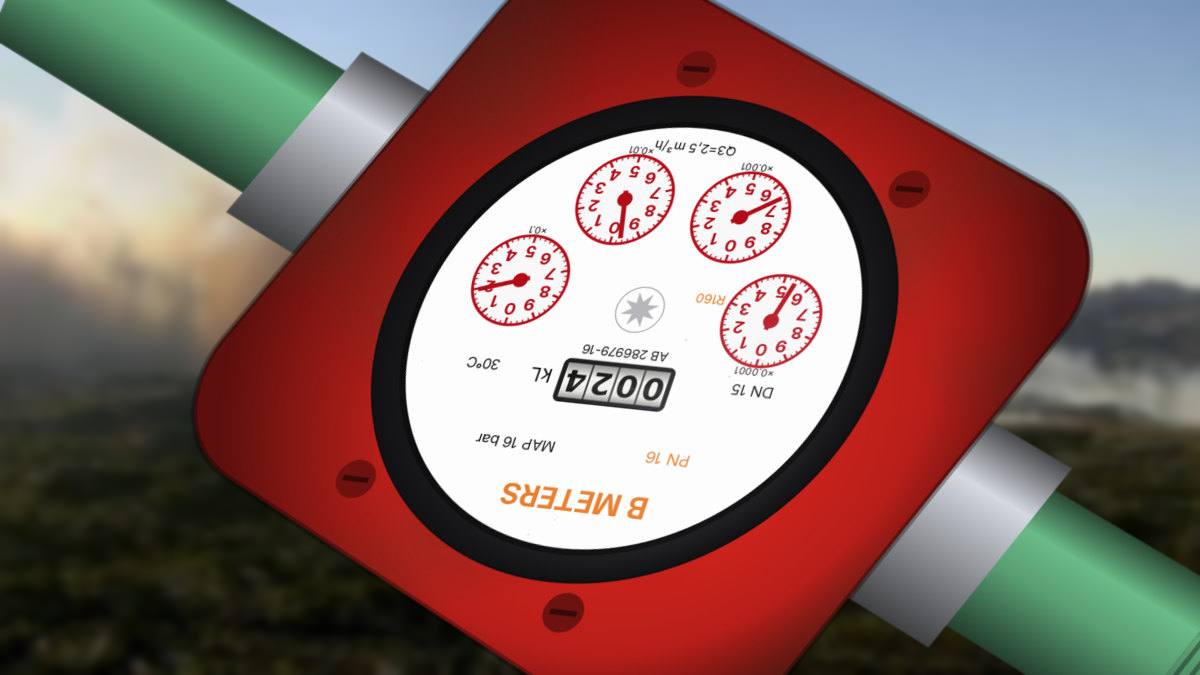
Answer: 24.1965 kL
